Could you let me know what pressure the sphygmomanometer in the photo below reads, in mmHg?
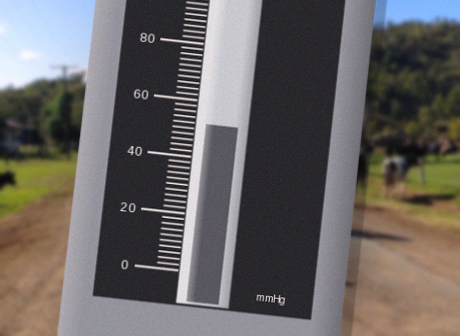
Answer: 52 mmHg
